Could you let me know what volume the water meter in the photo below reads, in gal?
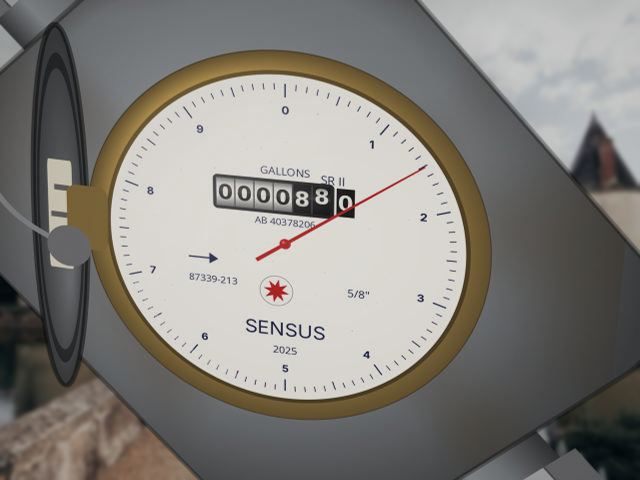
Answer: 881.5 gal
